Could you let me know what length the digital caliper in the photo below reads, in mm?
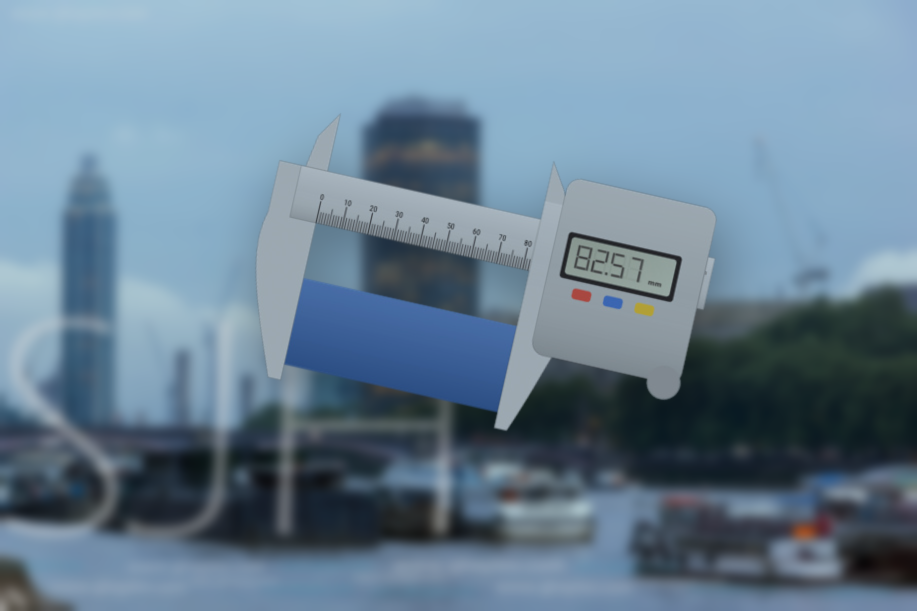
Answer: 82.57 mm
